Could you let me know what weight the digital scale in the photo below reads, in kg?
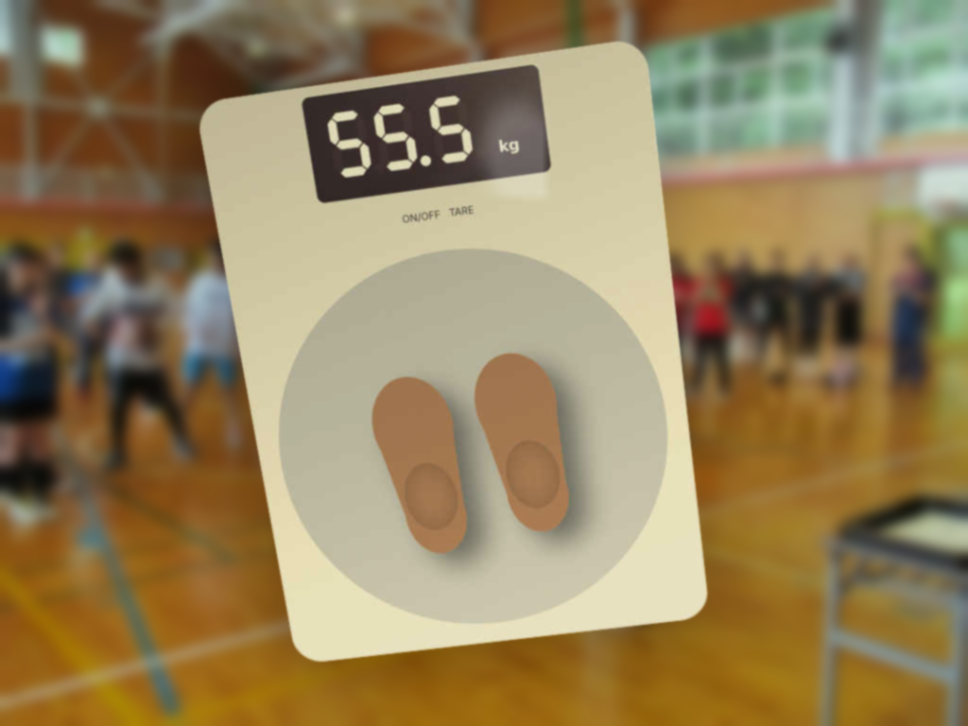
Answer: 55.5 kg
